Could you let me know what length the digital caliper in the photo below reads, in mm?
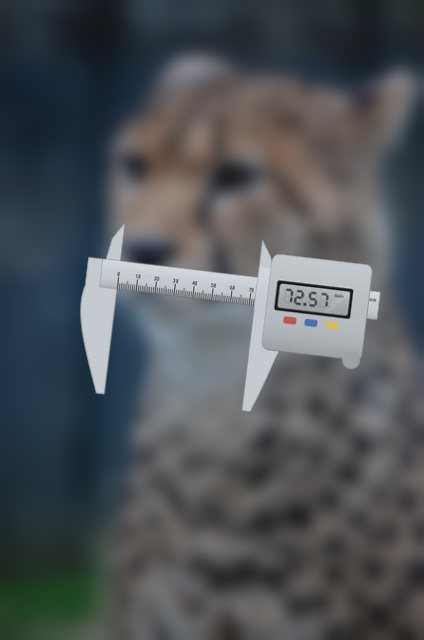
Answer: 72.57 mm
